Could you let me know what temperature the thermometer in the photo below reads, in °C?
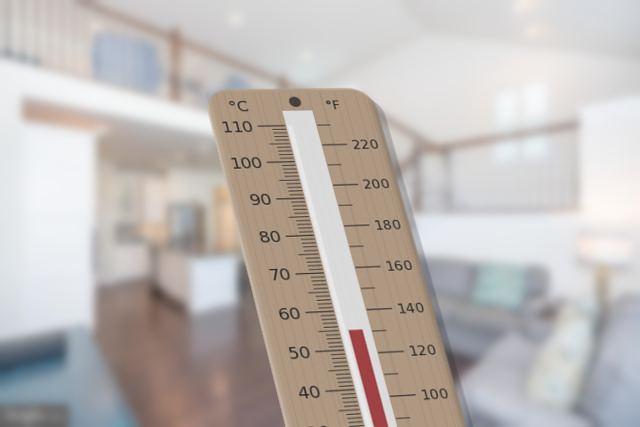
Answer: 55 °C
